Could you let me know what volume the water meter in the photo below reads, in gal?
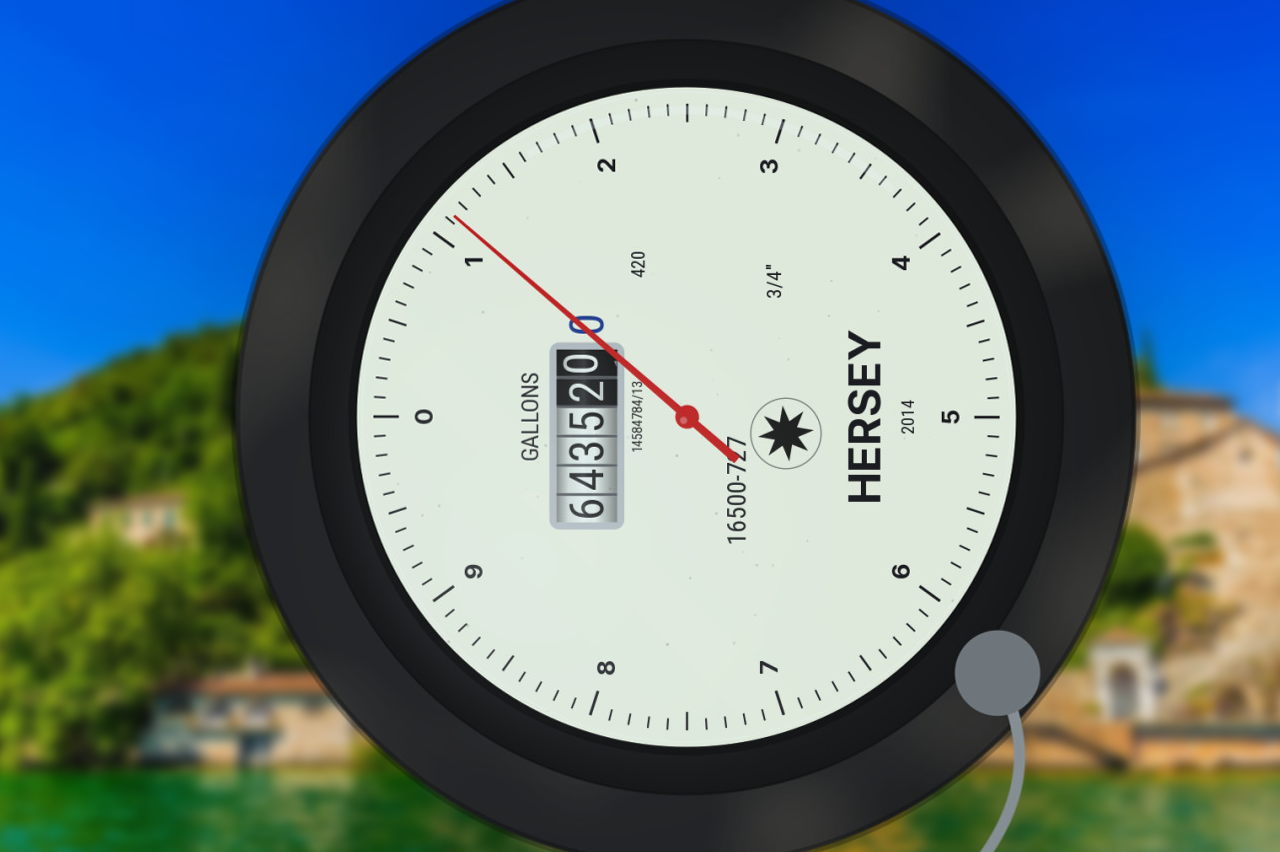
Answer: 6435201.1 gal
